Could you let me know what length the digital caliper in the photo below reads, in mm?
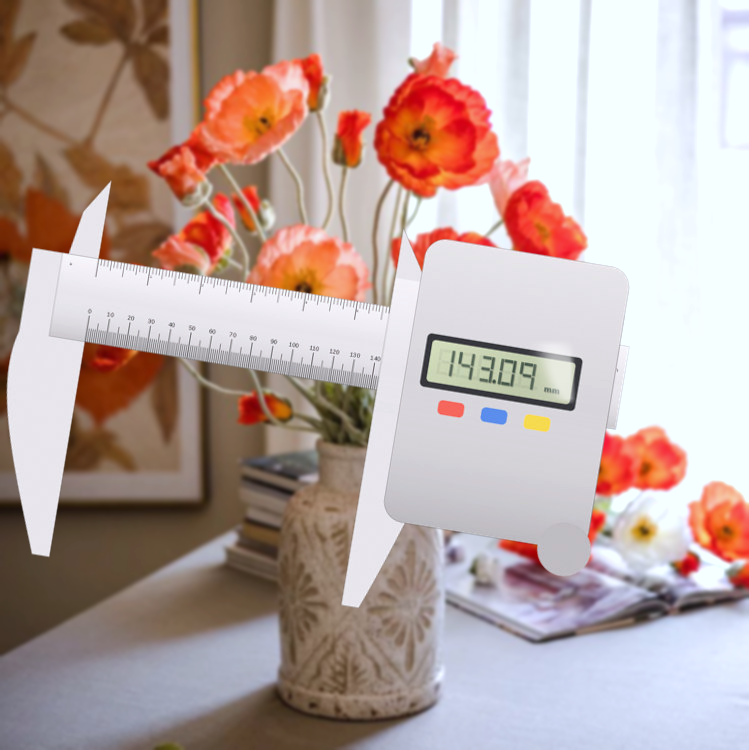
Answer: 143.09 mm
